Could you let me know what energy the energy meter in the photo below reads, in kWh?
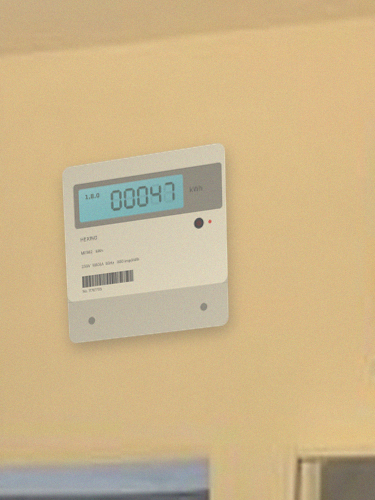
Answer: 47 kWh
